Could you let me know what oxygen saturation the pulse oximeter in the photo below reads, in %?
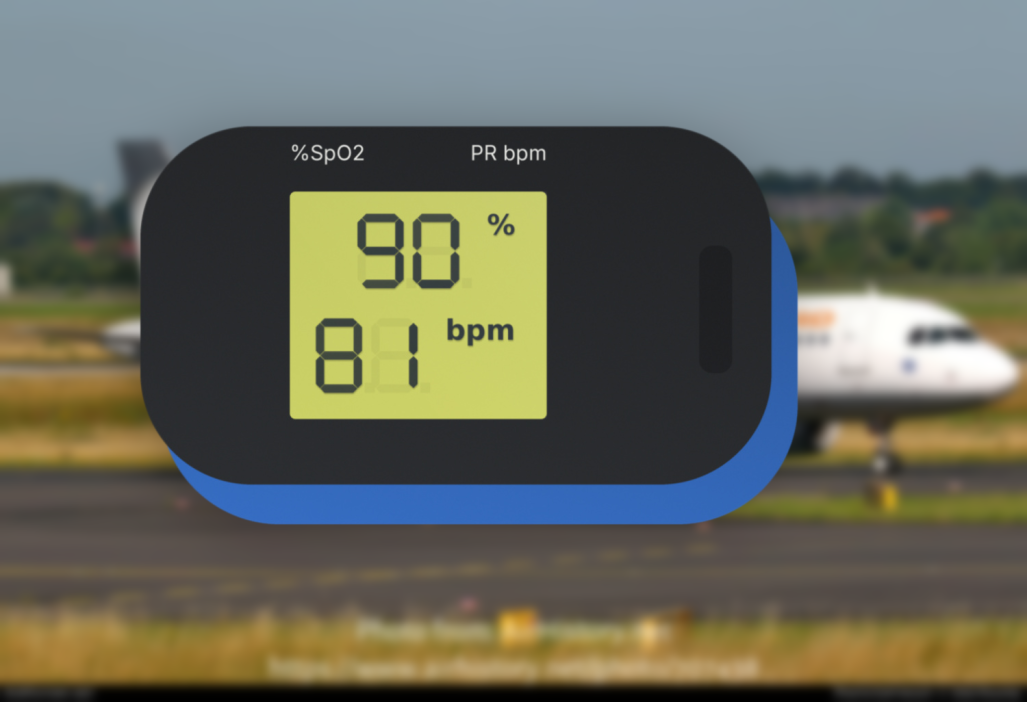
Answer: 90 %
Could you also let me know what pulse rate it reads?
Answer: 81 bpm
